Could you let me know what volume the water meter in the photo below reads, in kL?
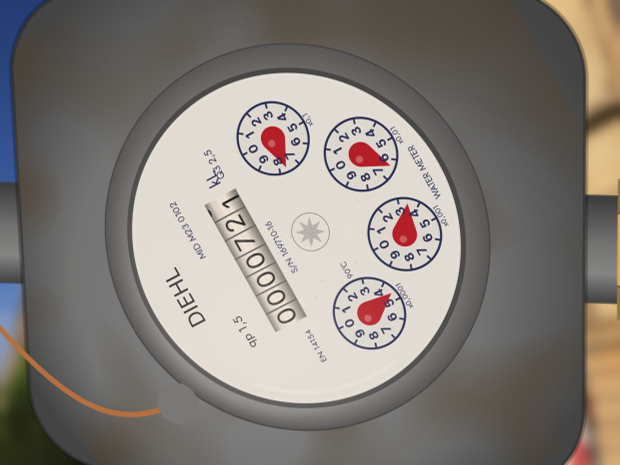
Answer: 720.7634 kL
